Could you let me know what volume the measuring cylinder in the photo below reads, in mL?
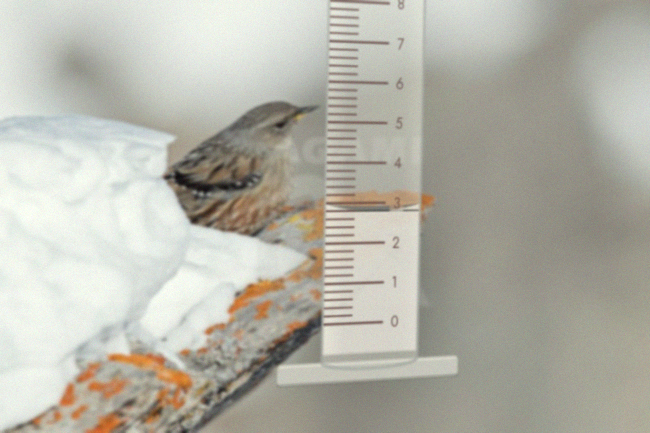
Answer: 2.8 mL
